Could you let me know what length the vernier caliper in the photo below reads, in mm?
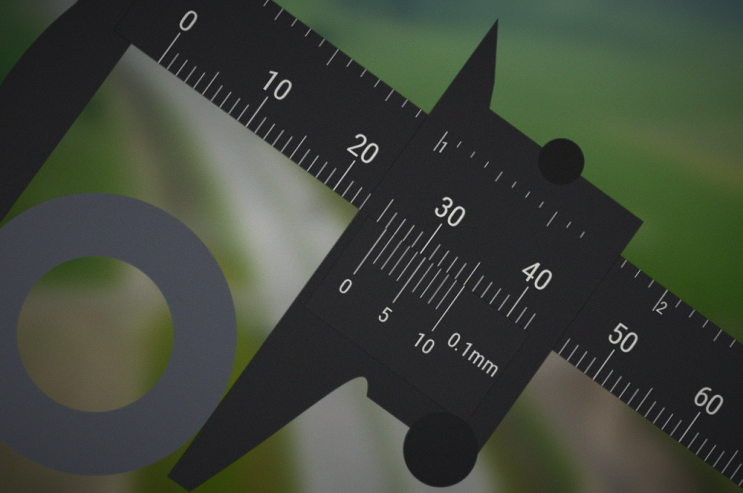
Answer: 26.1 mm
